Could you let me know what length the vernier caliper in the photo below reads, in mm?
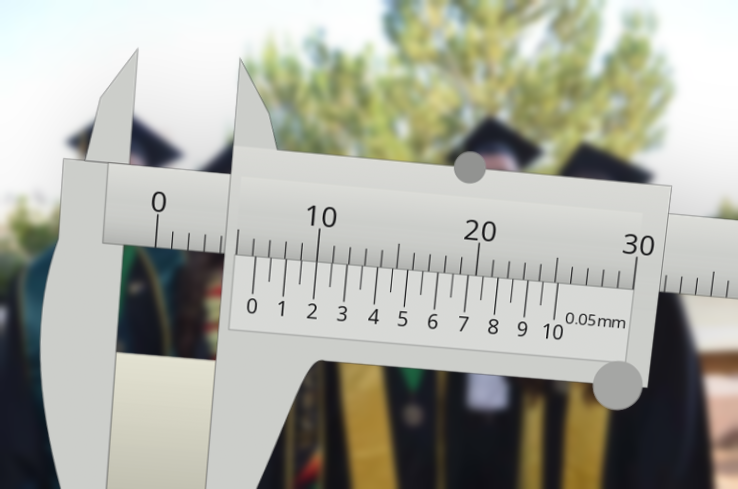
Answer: 6.2 mm
